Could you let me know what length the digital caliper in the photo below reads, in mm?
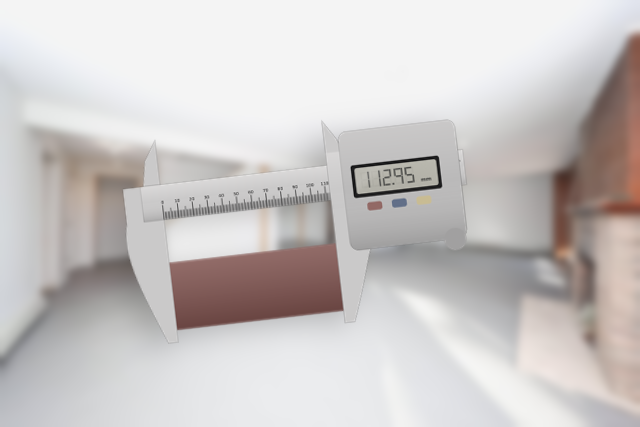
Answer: 112.95 mm
